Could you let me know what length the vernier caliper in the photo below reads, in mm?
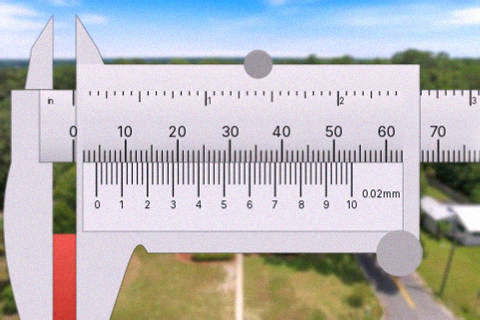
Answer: 4.4 mm
